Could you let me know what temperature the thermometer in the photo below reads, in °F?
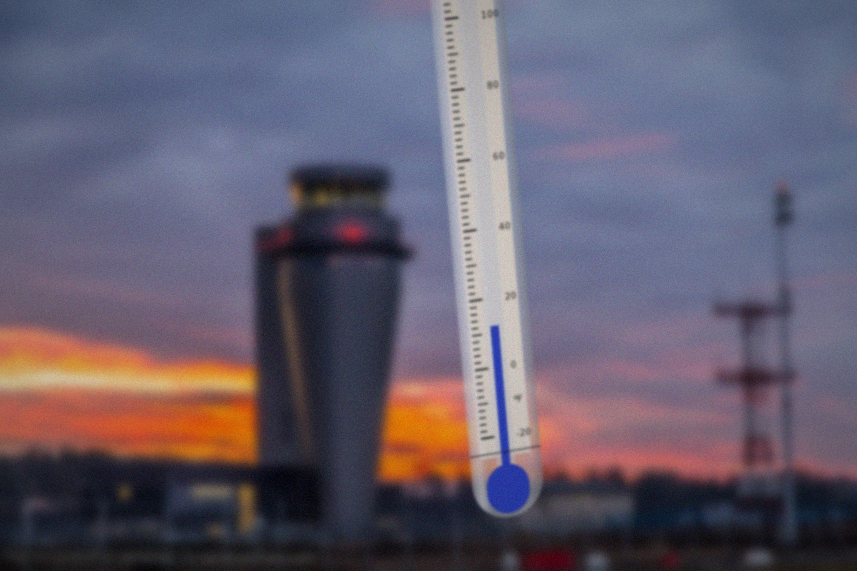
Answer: 12 °F
